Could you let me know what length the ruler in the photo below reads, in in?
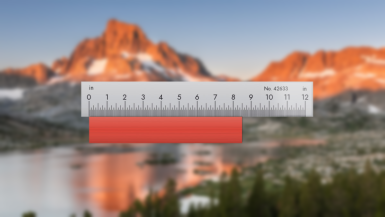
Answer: 8.5 in
